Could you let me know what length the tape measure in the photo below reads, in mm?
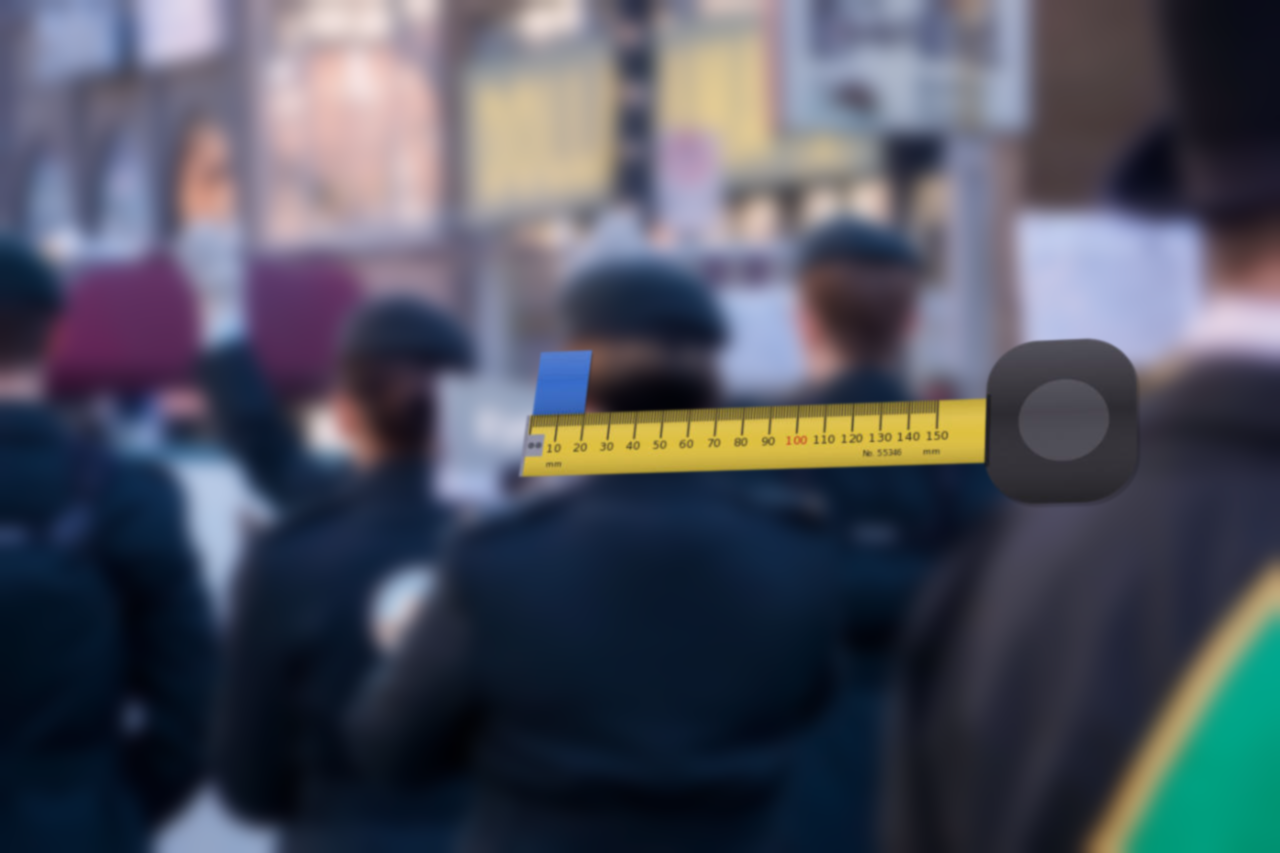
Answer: 20 mm
